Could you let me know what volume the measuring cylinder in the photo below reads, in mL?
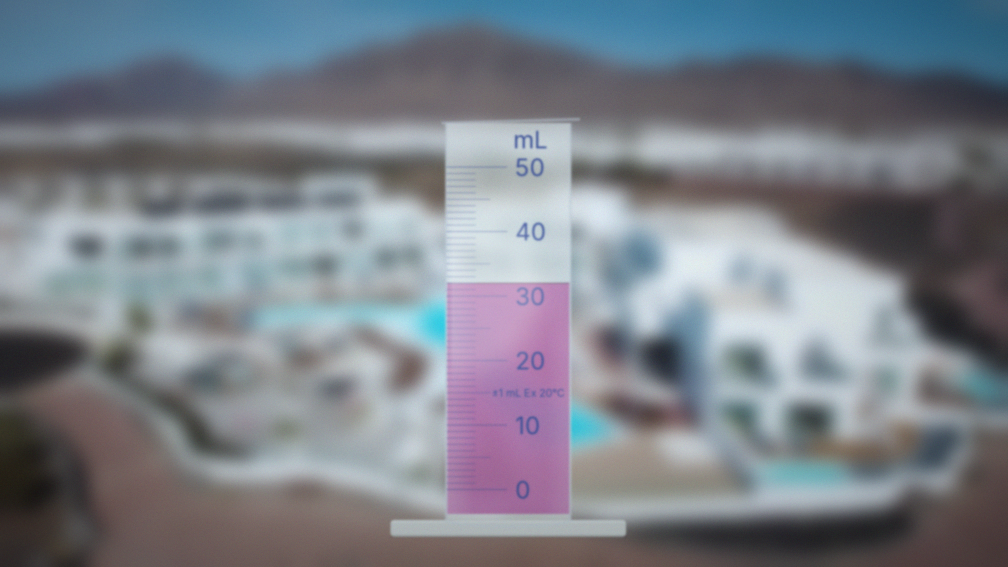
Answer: 32 mL
